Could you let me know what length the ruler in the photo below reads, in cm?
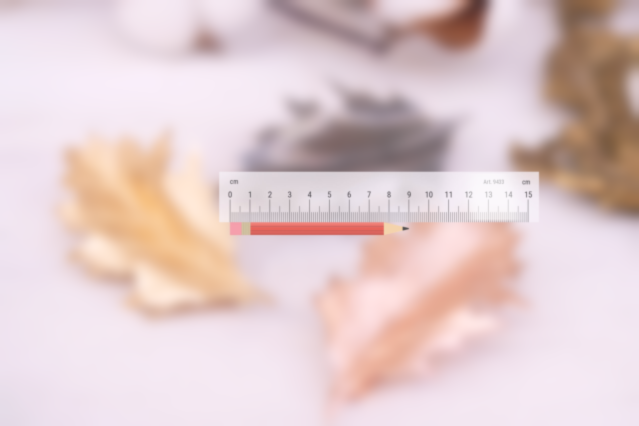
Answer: 9 cm
